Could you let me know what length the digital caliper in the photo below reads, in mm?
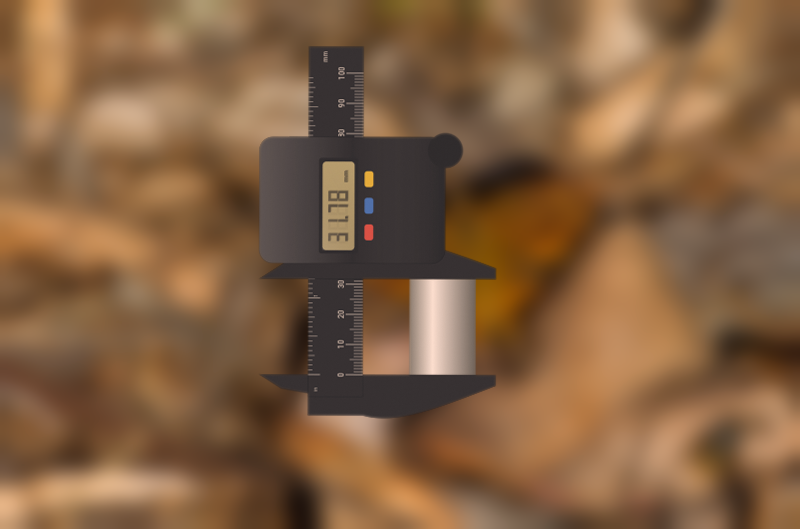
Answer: 31.78 mm
